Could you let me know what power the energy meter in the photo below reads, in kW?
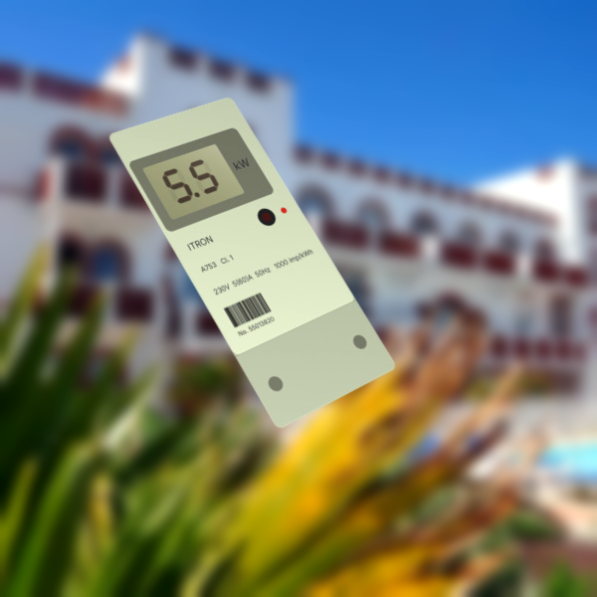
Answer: 5.5 kW
